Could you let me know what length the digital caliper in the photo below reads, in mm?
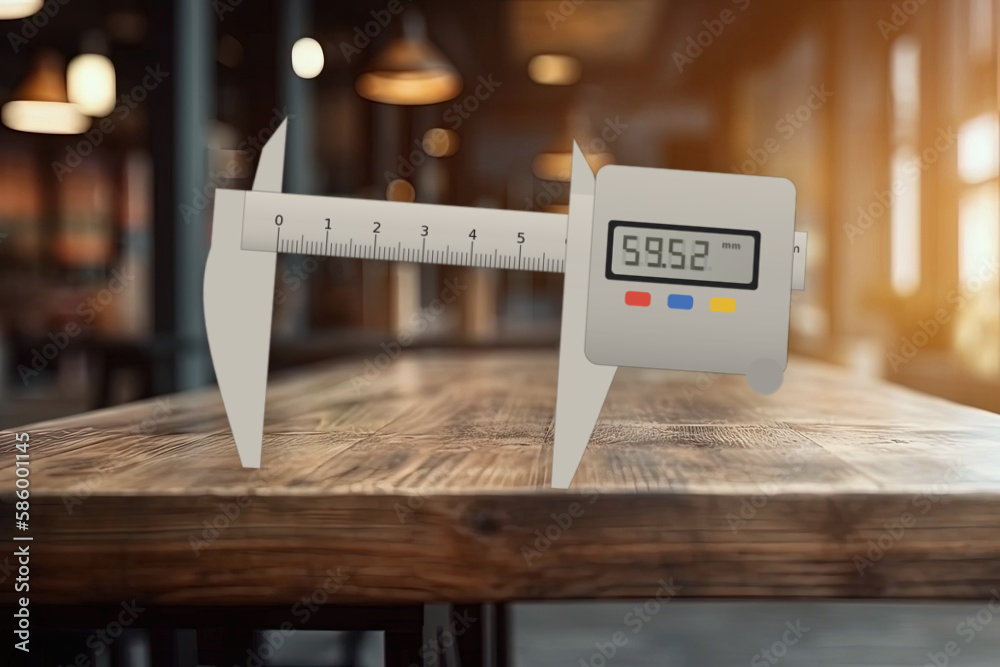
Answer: 59.52 mm
